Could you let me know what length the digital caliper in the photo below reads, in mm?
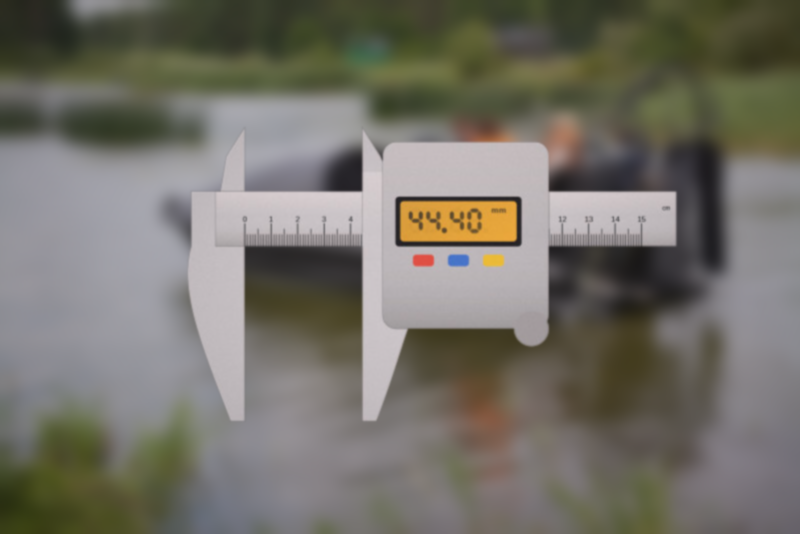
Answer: 44.40 mm
